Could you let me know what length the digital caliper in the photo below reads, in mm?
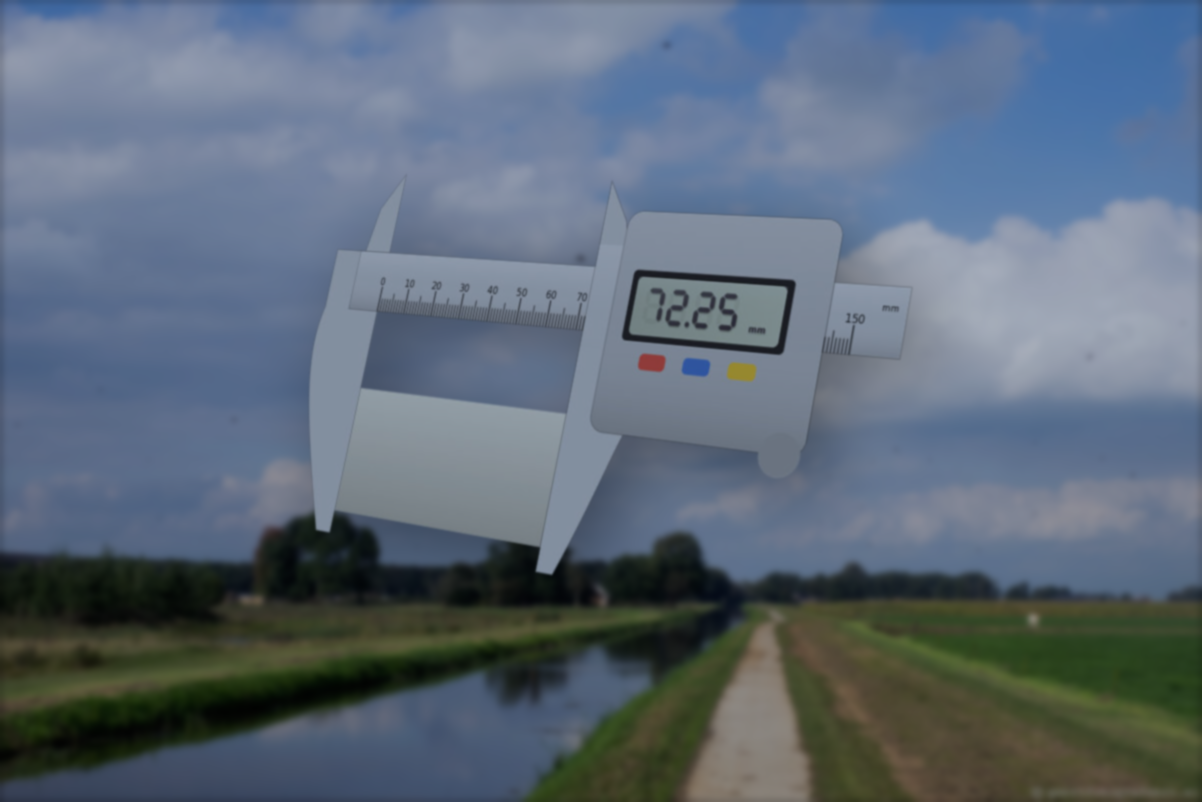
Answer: 72.25 mm
